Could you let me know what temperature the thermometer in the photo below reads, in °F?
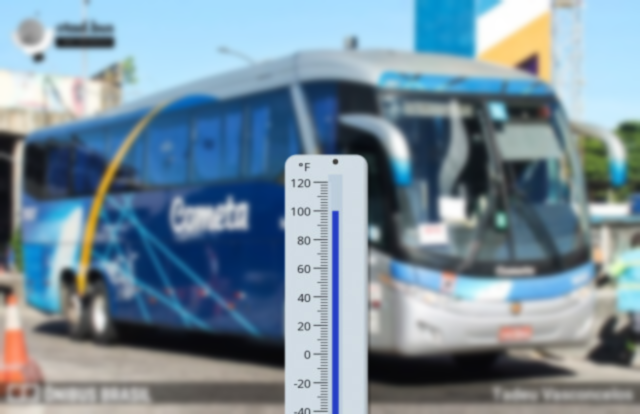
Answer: 100 °F
